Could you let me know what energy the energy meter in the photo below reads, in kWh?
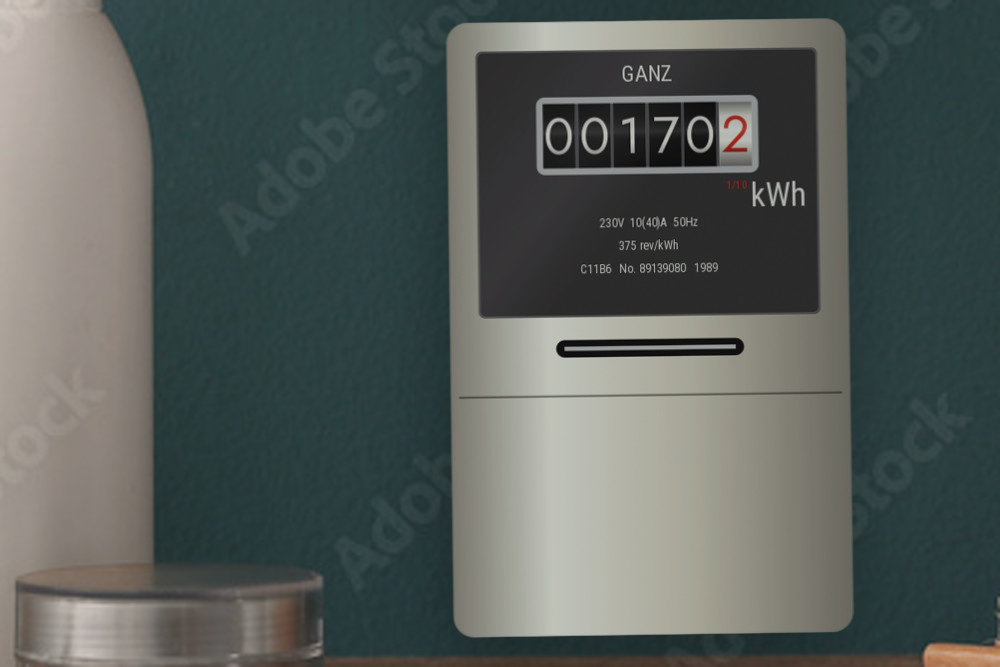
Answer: 170.2 kWh
